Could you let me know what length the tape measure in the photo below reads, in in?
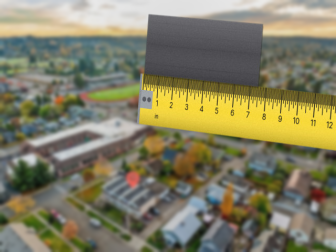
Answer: 7.5 in
